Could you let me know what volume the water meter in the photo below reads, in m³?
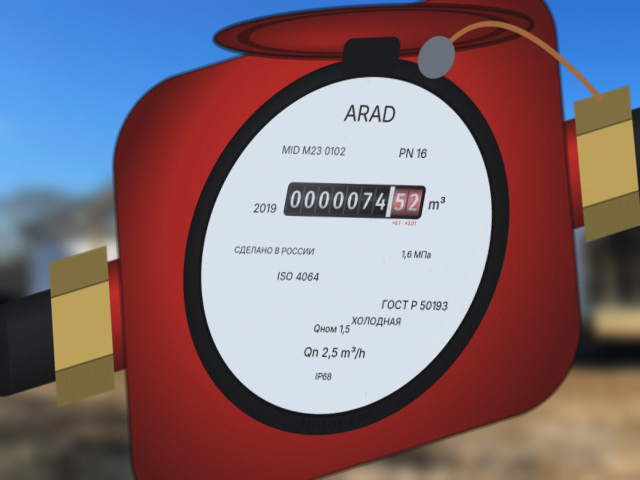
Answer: 74.52 m³
